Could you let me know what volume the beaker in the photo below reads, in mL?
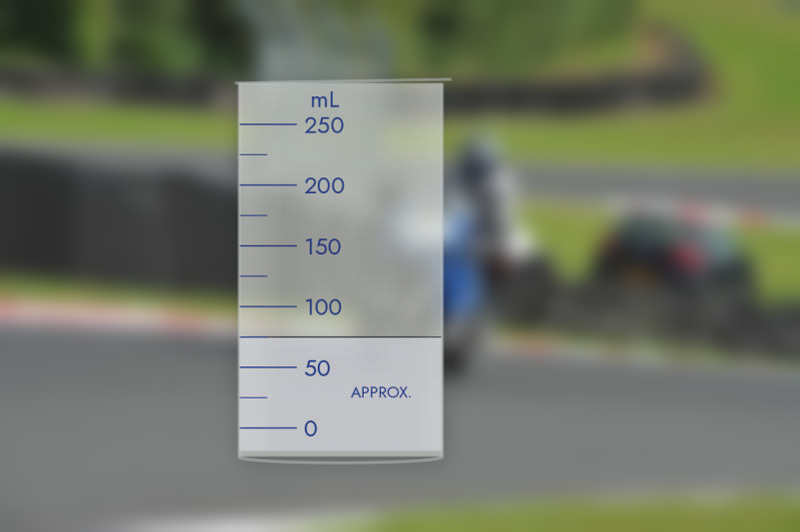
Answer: 75 mL
